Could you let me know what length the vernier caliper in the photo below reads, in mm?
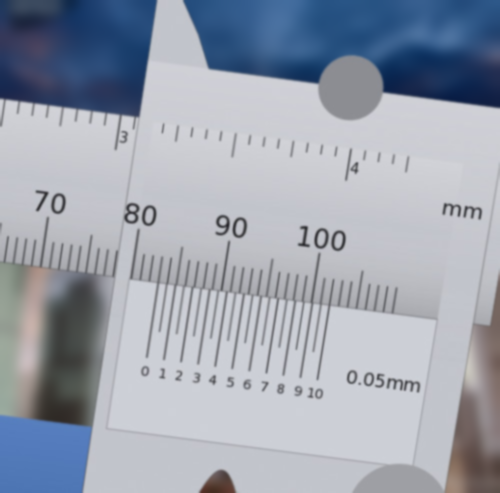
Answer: 83.0 mm
